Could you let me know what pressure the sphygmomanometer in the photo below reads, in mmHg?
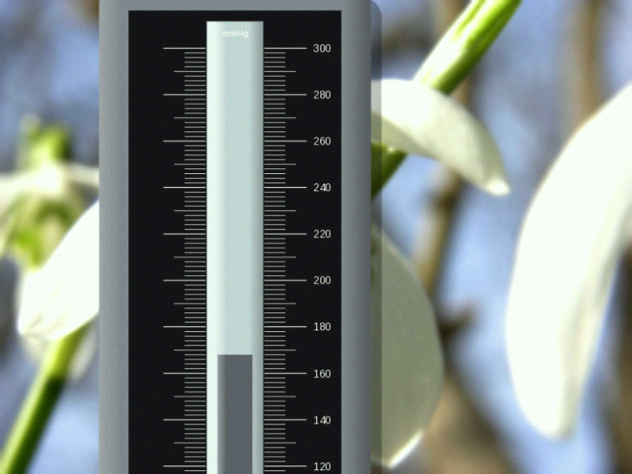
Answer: 168 mmHg
